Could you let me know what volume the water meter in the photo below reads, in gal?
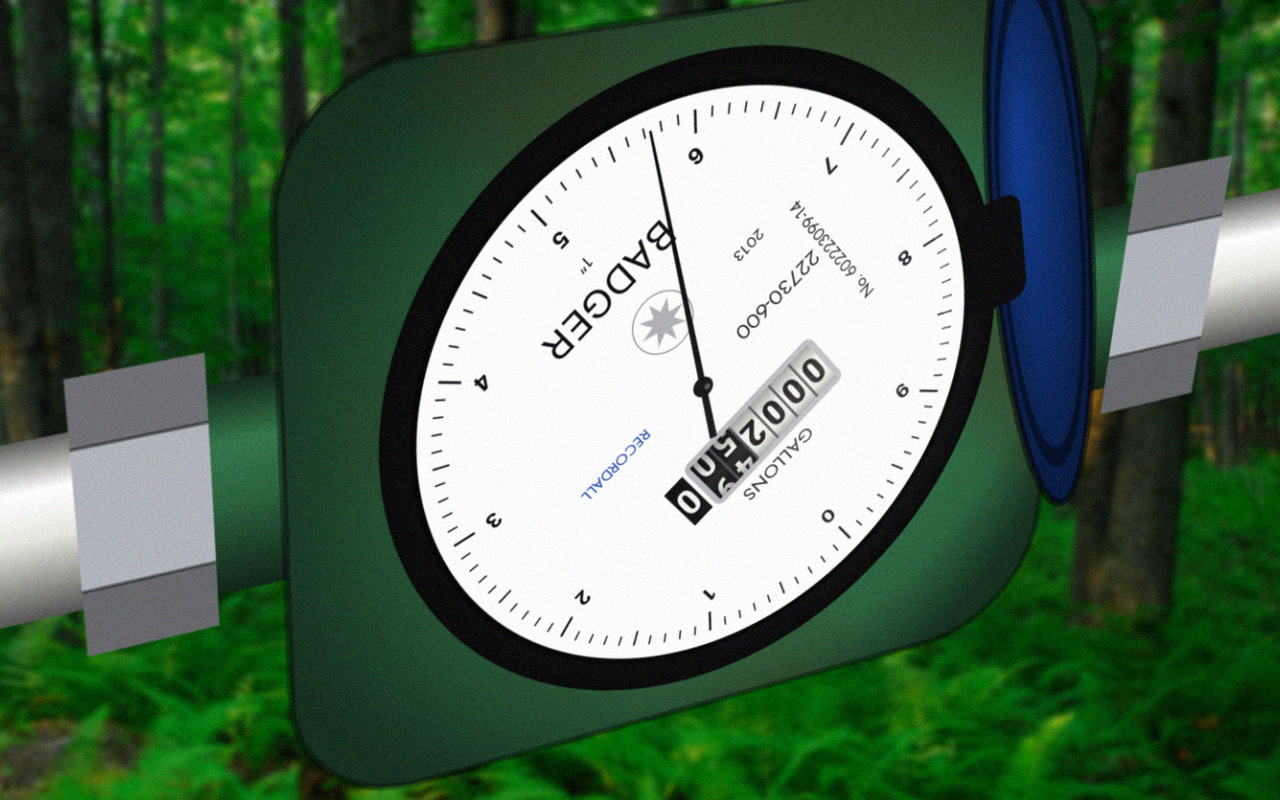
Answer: 2495.7 gal
